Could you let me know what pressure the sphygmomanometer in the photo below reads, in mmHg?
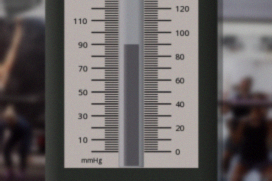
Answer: 90 mmHg
